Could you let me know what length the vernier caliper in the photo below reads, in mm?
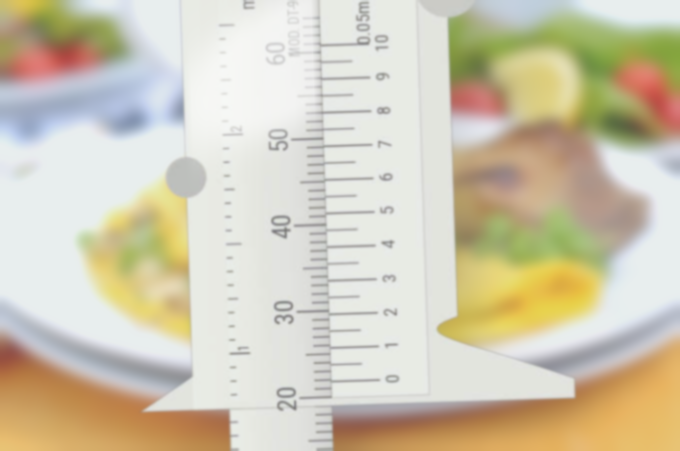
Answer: 21.8 mm
